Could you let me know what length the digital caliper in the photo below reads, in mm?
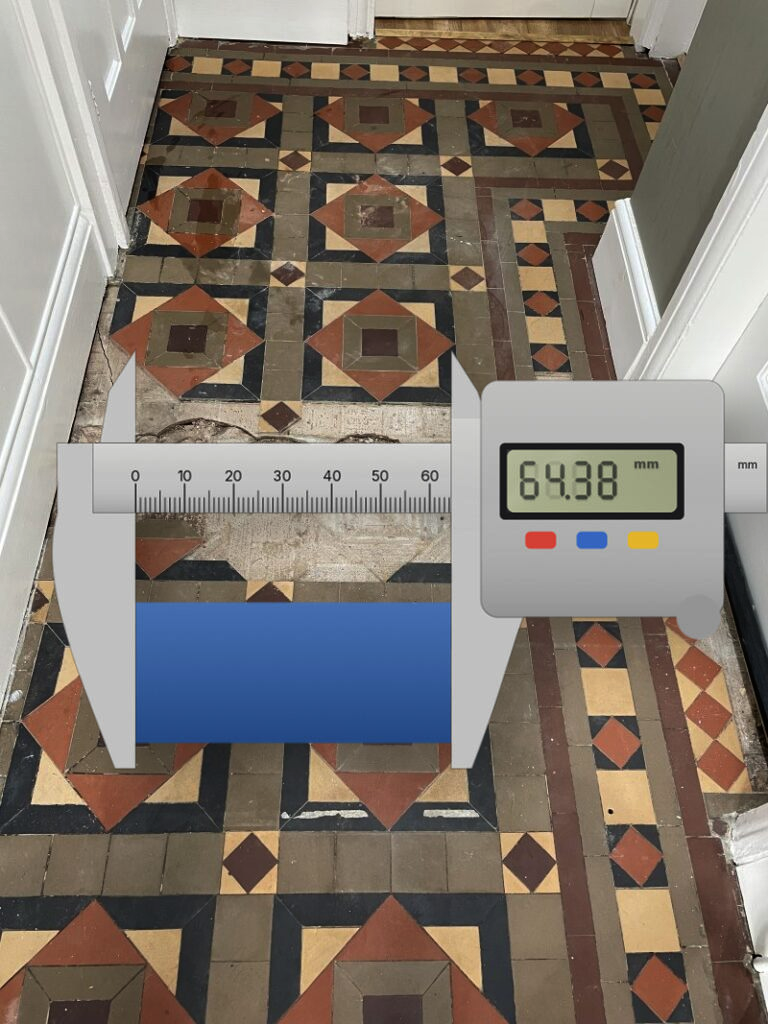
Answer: 64.38 mm
